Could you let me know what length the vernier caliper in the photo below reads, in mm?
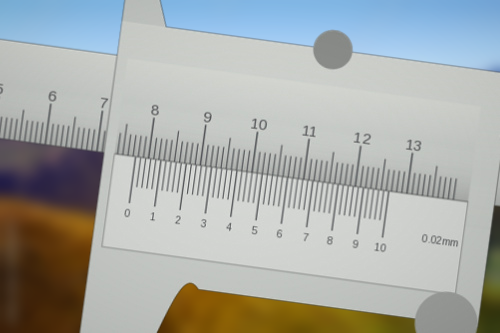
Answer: 77.5 mm
